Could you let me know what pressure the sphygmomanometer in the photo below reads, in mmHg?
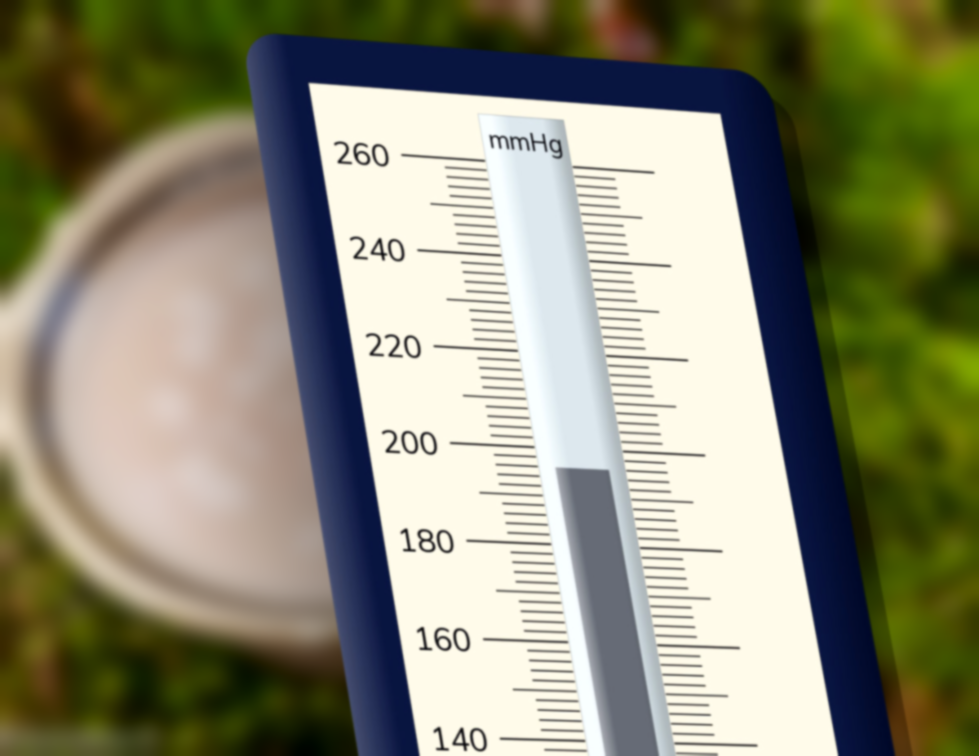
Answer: 196 mmHg
